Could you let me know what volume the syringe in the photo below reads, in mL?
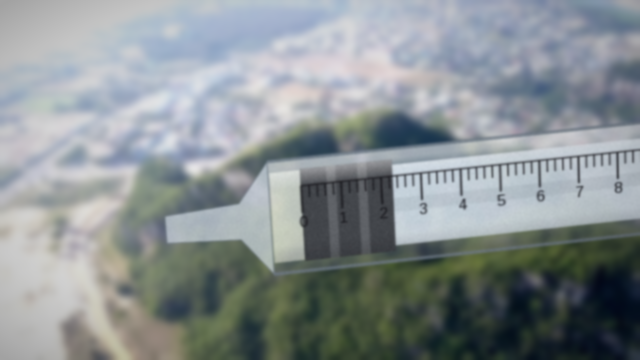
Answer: 0 mL
